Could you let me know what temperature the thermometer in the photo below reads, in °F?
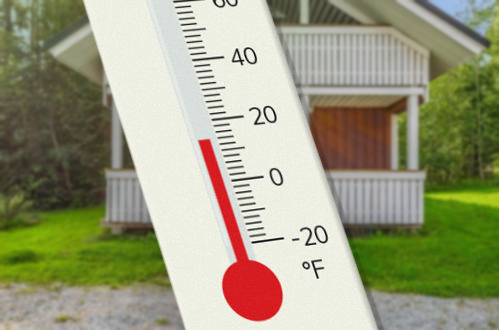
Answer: 14 °F
